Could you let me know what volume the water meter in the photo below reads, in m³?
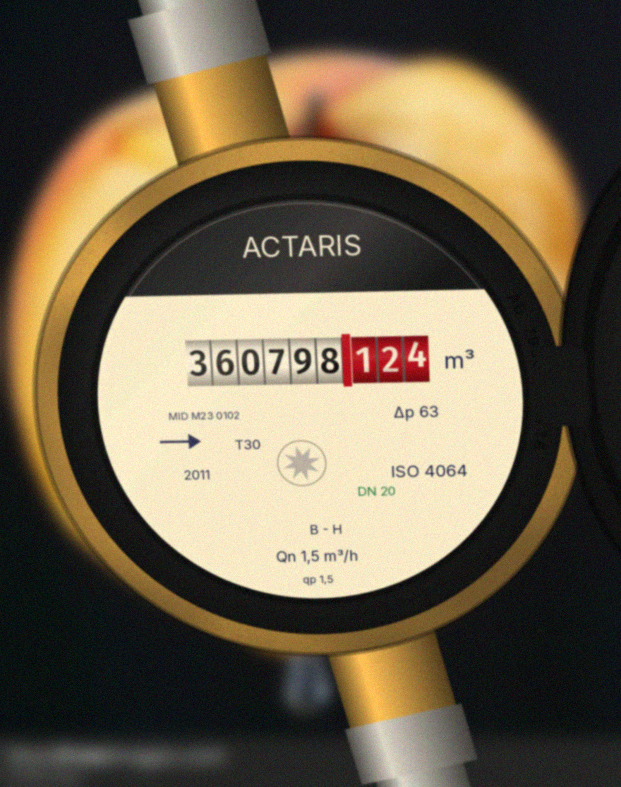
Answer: 360798.124 m³
